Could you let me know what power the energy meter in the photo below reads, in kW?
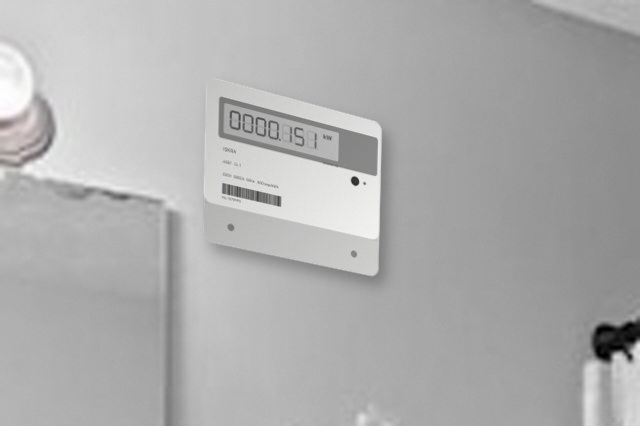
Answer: 0.151 kW
